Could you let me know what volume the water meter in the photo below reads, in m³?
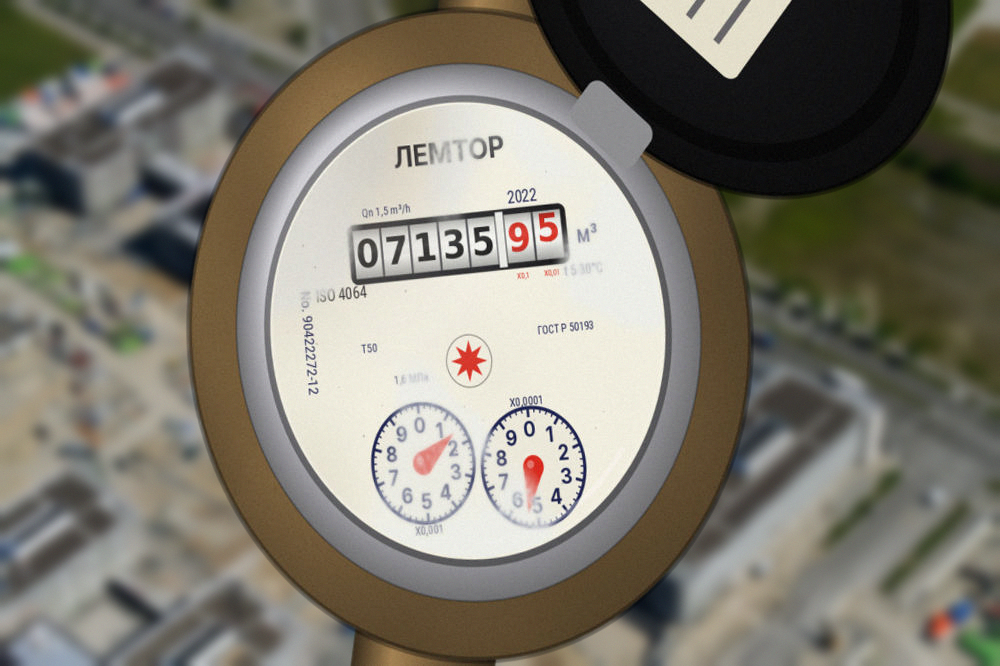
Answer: 7135.9515 m³
